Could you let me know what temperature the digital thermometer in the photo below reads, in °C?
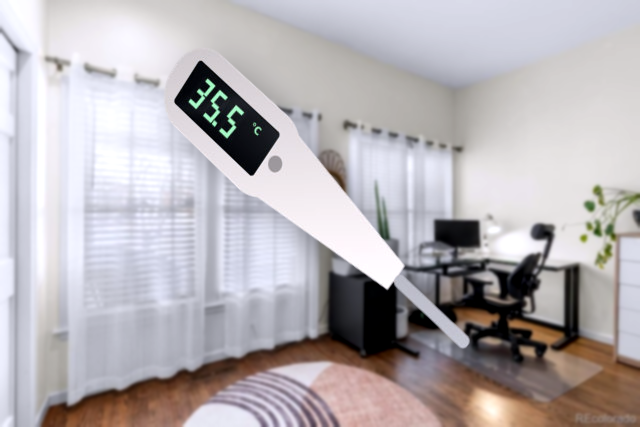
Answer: 35.5 °C
